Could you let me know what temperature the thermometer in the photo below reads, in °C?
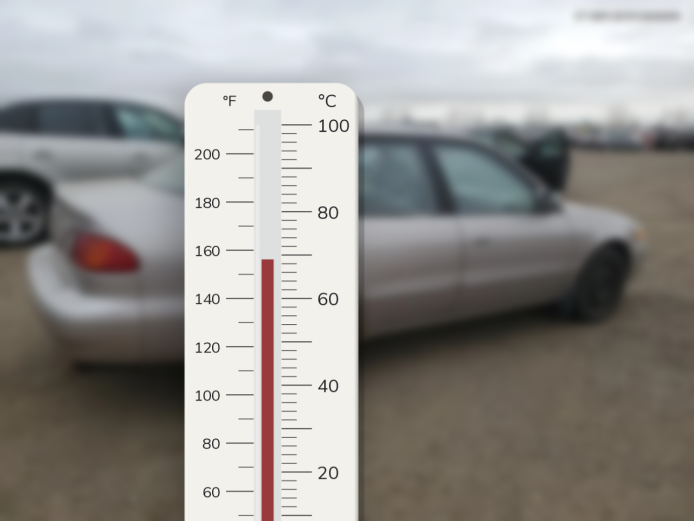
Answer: 69 °C
